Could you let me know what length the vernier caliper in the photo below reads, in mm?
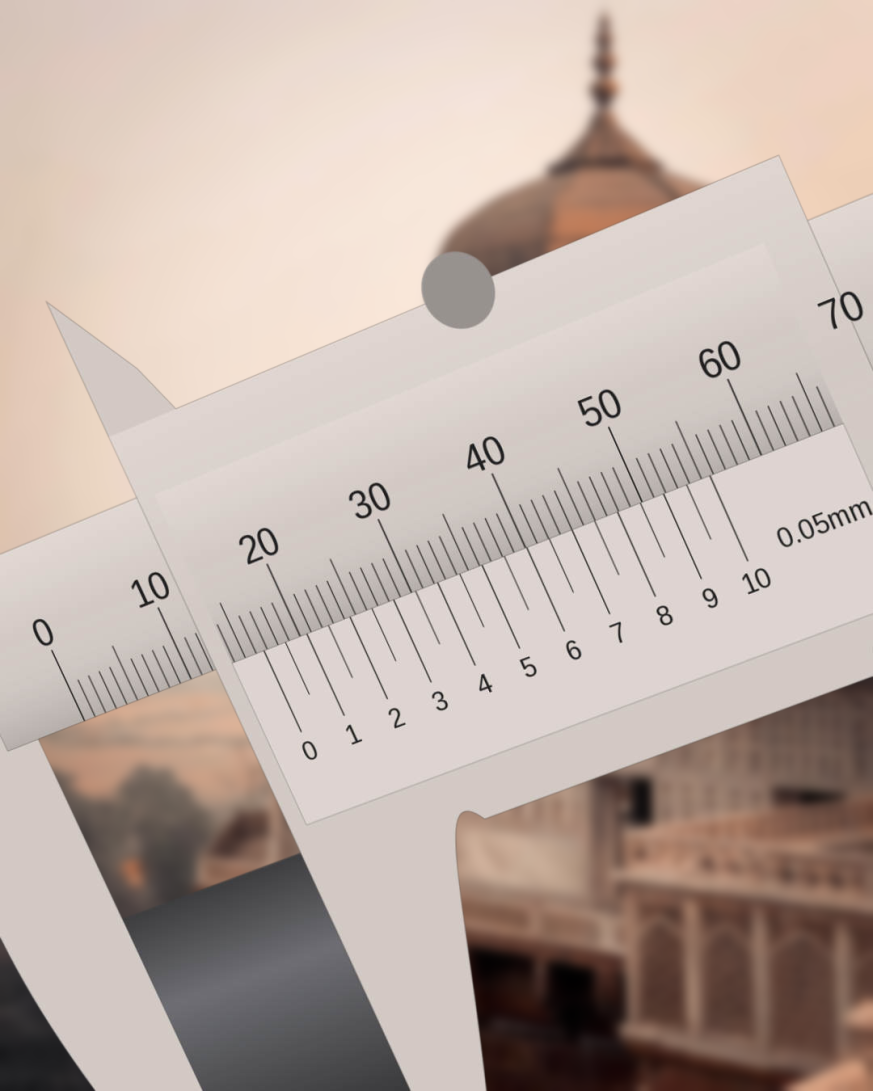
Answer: 16.7 mm
